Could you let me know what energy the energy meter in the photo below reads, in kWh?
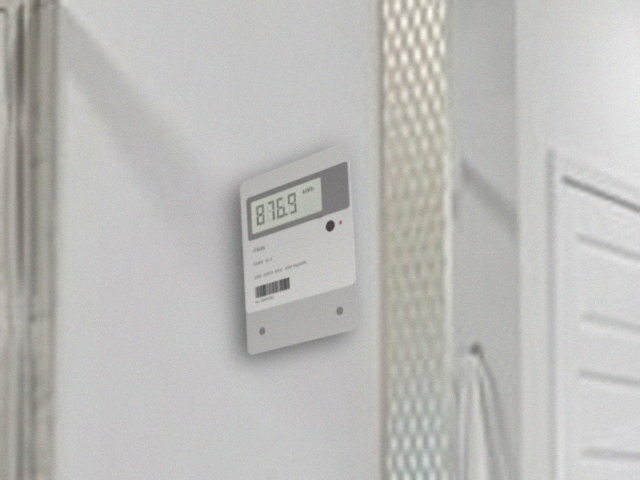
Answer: 876.9 kWh
